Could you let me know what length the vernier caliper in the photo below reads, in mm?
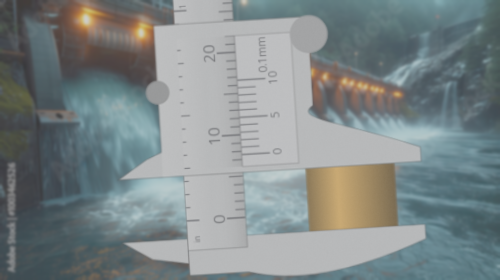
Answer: 7.6 mm
